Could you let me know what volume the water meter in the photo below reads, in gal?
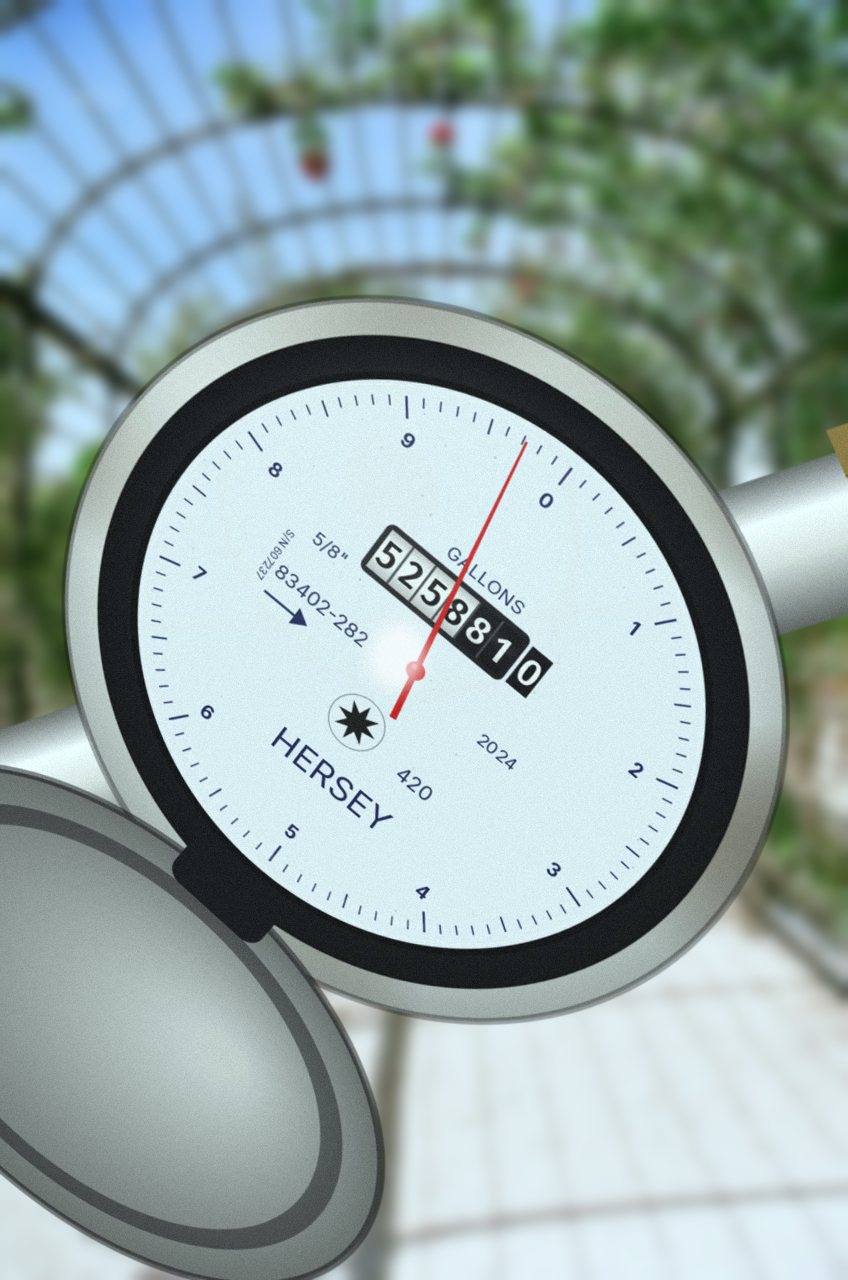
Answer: 5258809.7 gal
